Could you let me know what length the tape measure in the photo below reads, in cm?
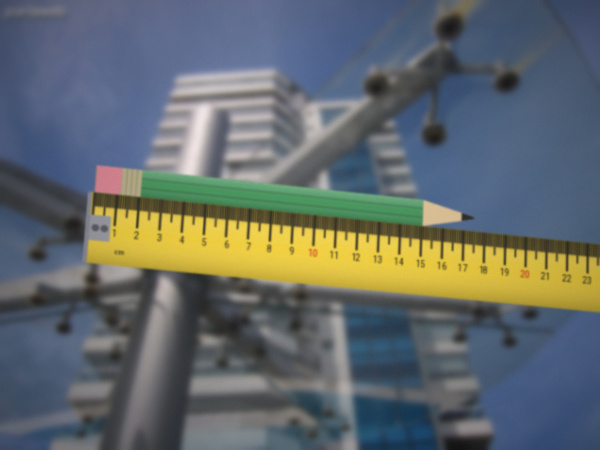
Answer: 17.5 cm
